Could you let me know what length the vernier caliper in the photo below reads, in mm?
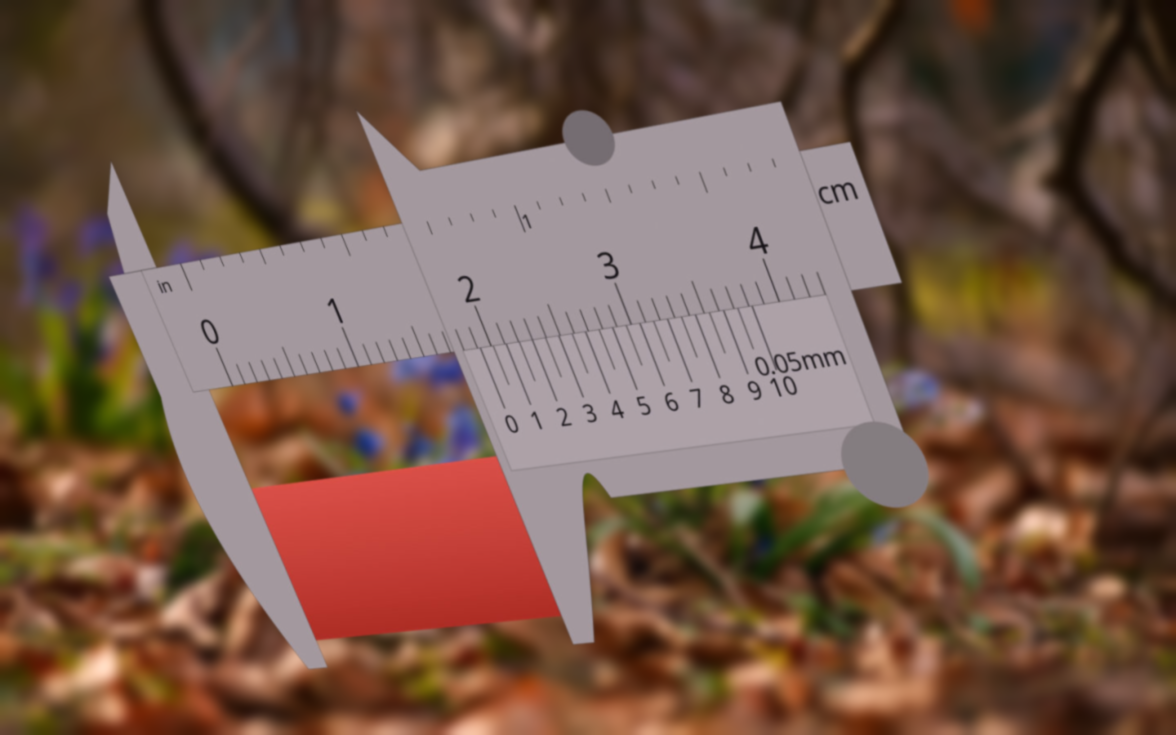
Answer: 19.2 mm
